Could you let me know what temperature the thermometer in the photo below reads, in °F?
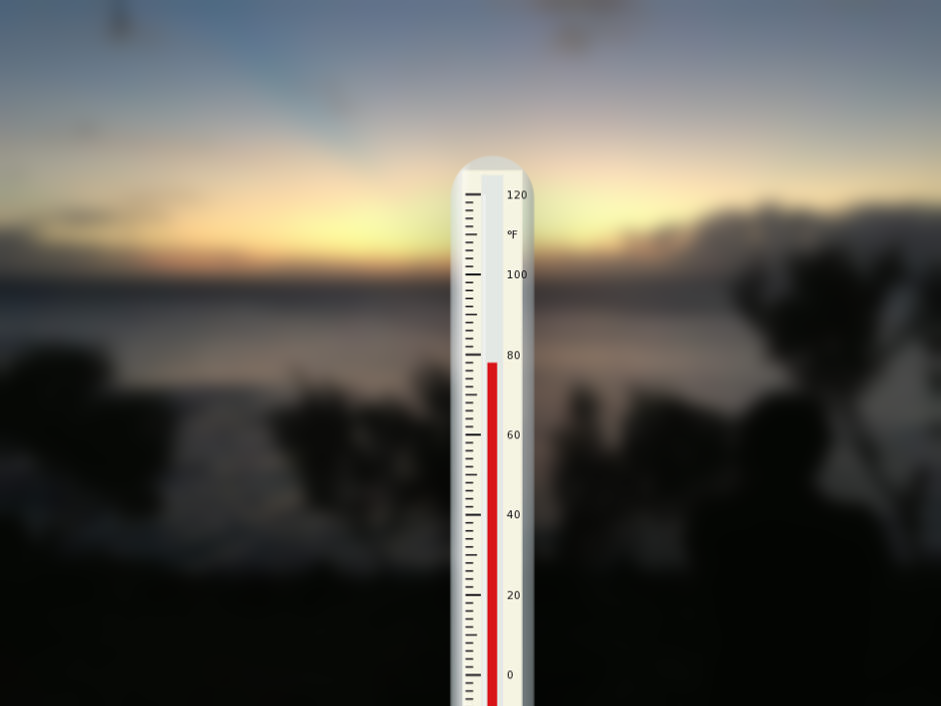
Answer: 78 °F
